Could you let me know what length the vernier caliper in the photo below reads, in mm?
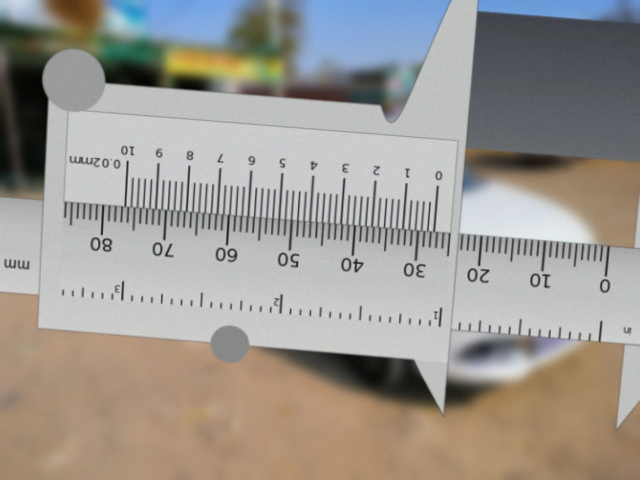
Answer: 27.5 mm
